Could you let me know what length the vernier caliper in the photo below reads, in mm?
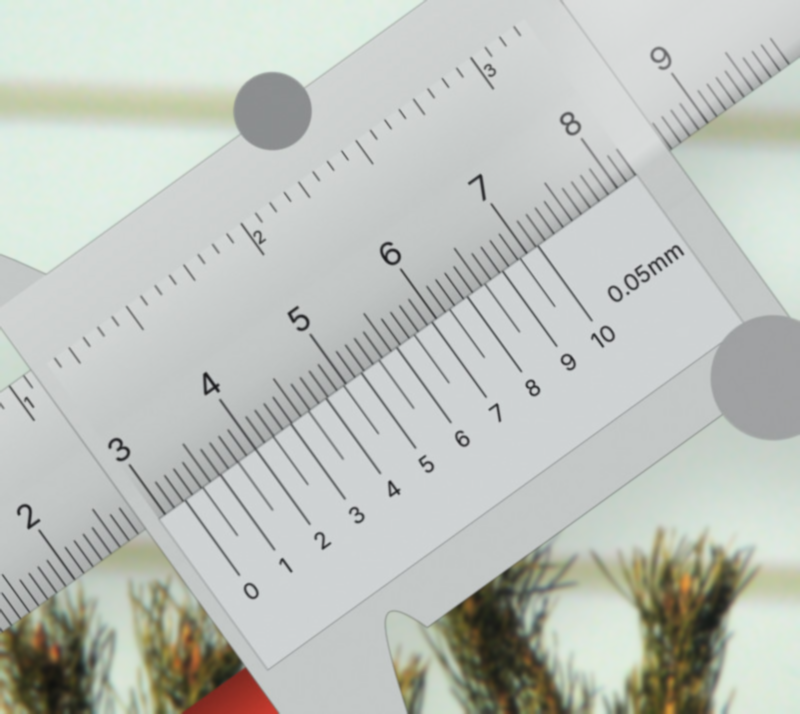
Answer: 32.2 mm
